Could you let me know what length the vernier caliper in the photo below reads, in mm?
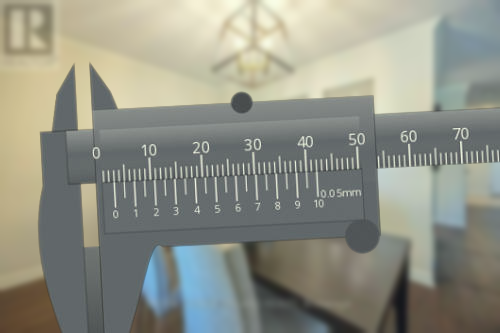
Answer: 3.0 mm
